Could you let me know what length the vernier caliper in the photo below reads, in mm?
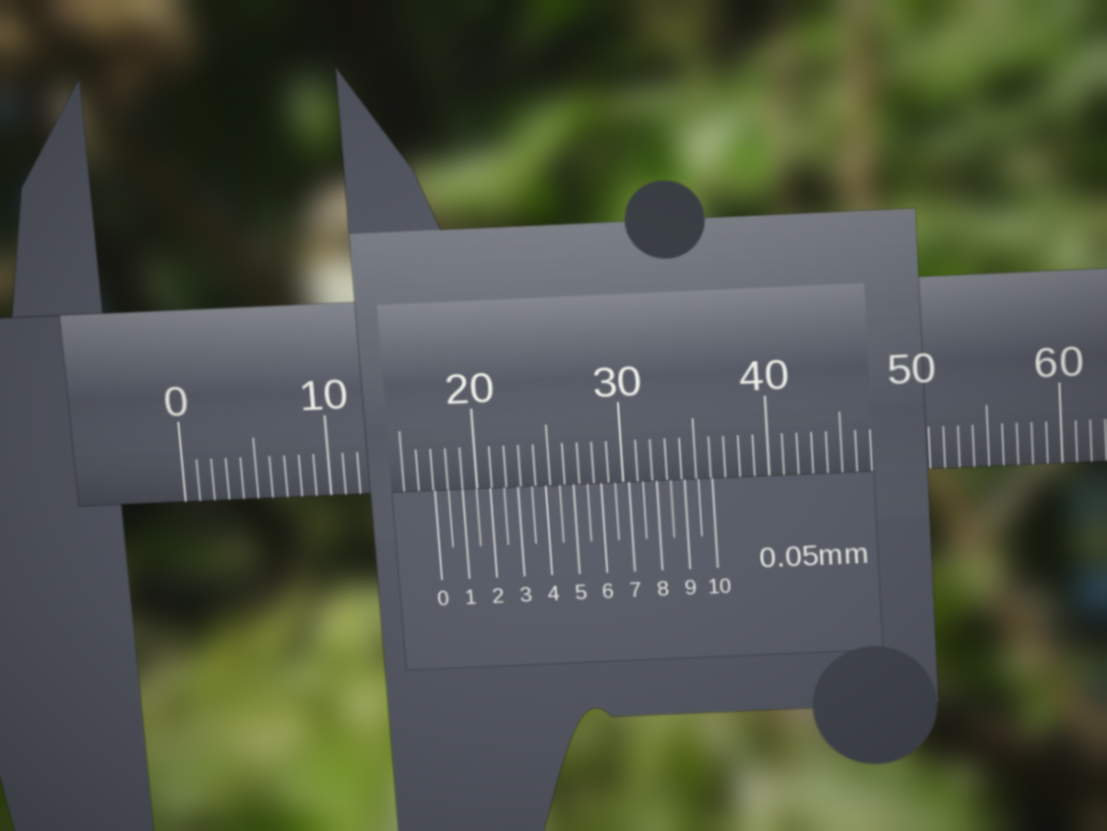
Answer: 17.1 mm
